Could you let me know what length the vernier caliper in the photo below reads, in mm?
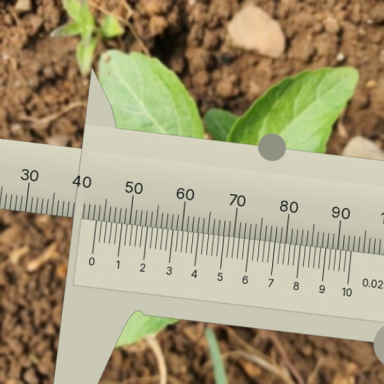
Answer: 43.6 mm
